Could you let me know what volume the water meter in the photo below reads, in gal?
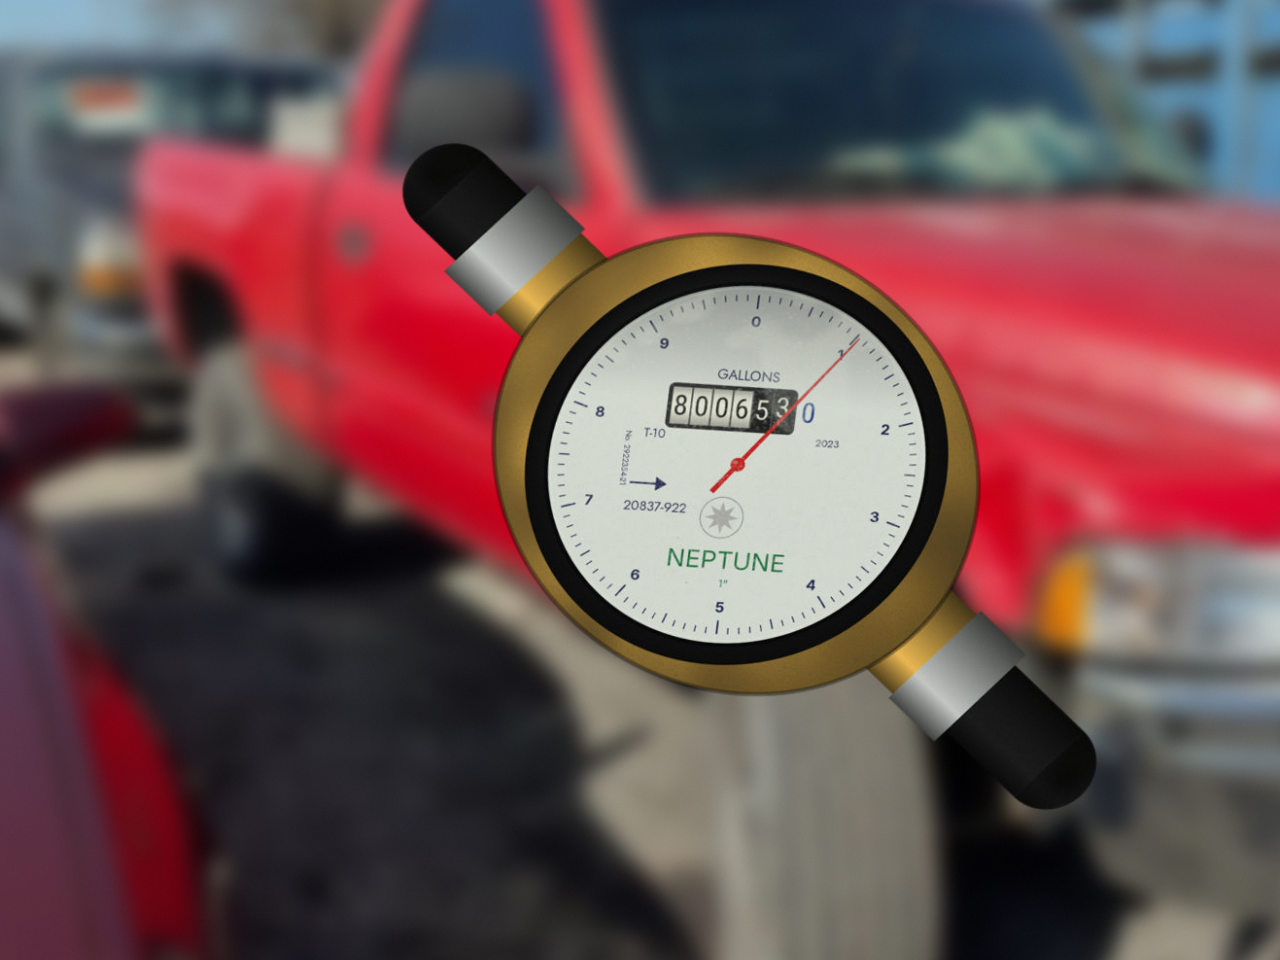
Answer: 8006531.0 gal
